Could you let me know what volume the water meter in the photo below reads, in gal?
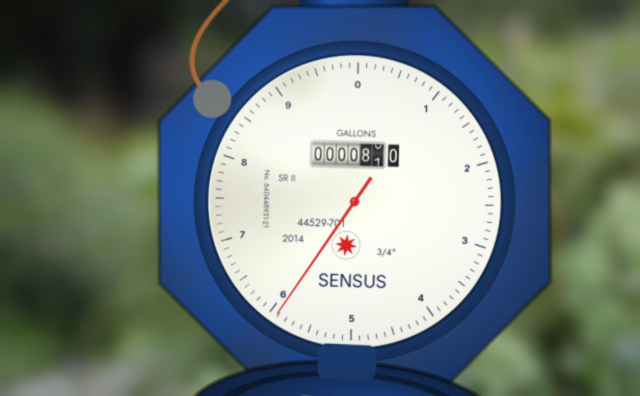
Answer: 805.9 gal
